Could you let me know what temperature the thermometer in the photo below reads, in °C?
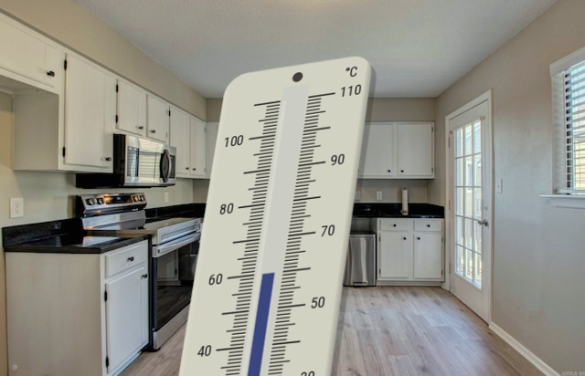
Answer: 60 °C
